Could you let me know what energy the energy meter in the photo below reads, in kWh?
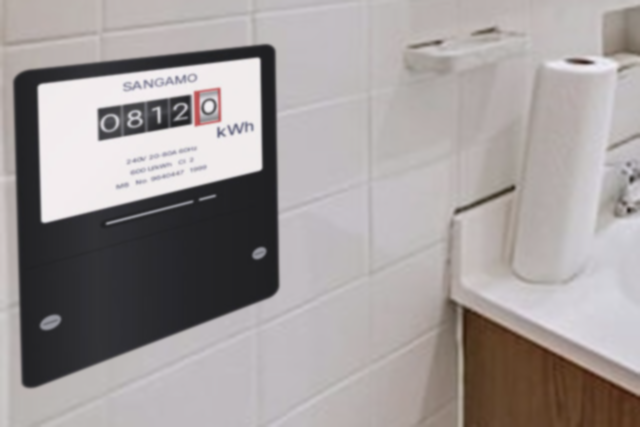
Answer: 812.0 kWh
